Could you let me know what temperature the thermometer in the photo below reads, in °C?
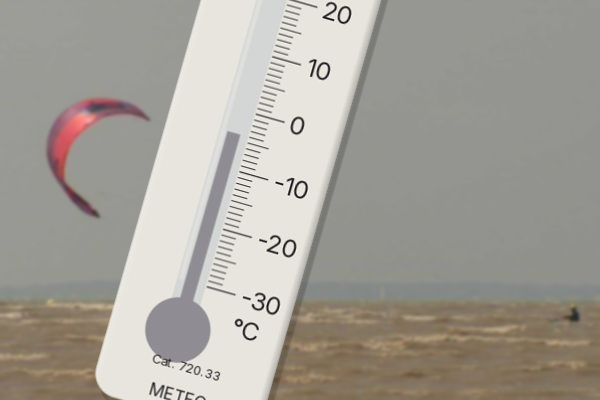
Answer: -4 °C
